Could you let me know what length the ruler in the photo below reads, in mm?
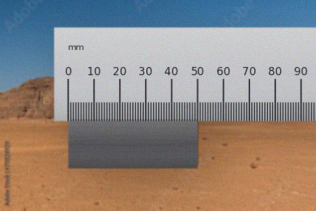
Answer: 50 mm
